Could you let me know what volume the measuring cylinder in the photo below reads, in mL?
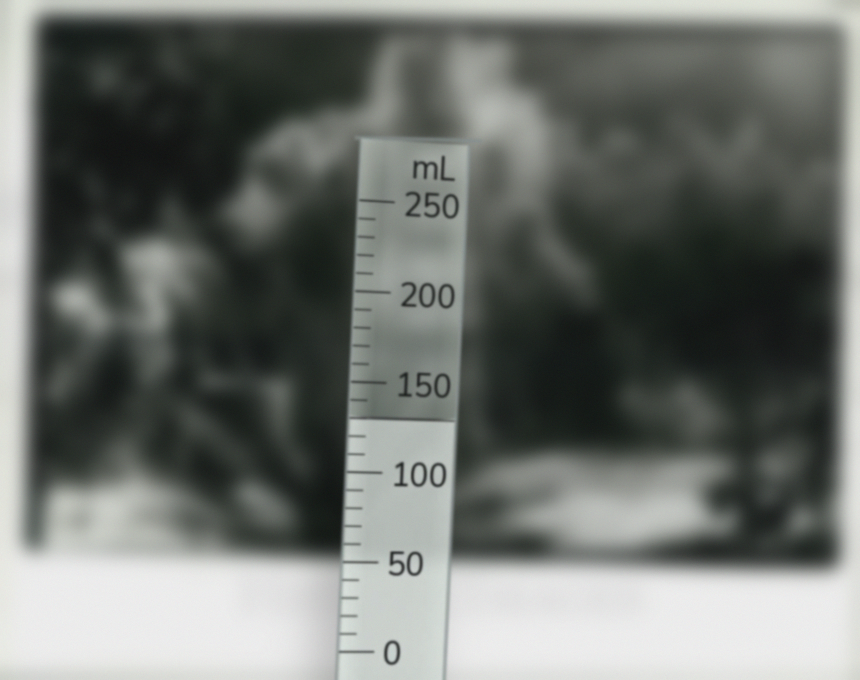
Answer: 130 mL
